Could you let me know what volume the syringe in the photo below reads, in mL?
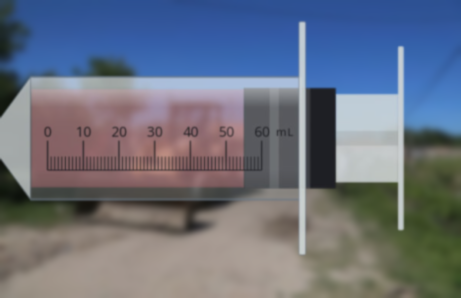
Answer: 55 mL
